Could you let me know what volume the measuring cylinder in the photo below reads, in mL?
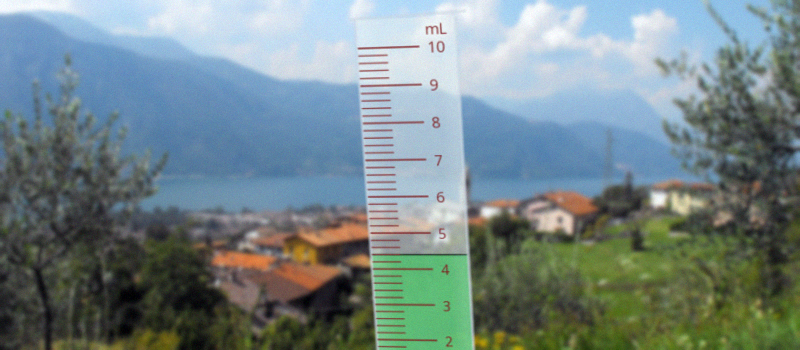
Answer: 4.4 mL
